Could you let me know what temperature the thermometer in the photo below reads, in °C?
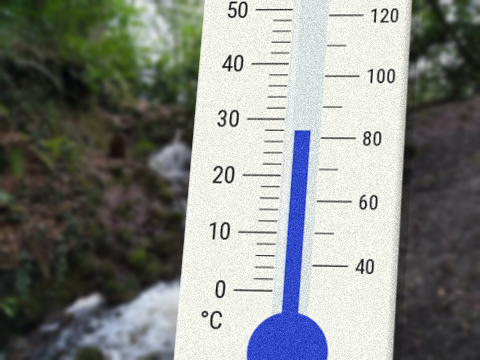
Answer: 28 °C
